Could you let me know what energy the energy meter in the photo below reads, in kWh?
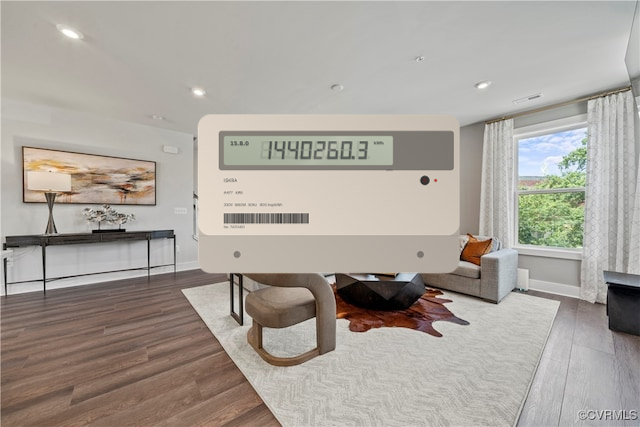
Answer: 1440260.3 kWh
